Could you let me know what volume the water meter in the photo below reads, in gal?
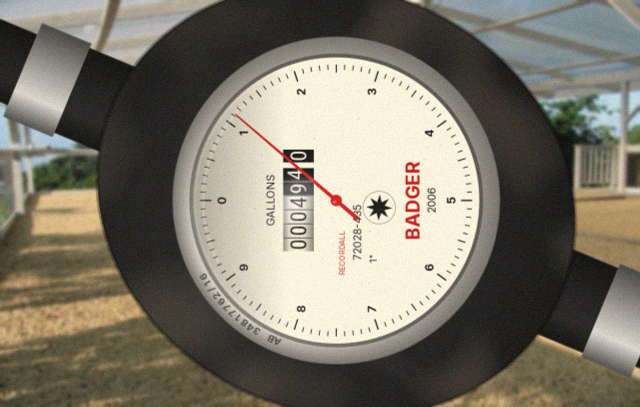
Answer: 4941.1 gal
